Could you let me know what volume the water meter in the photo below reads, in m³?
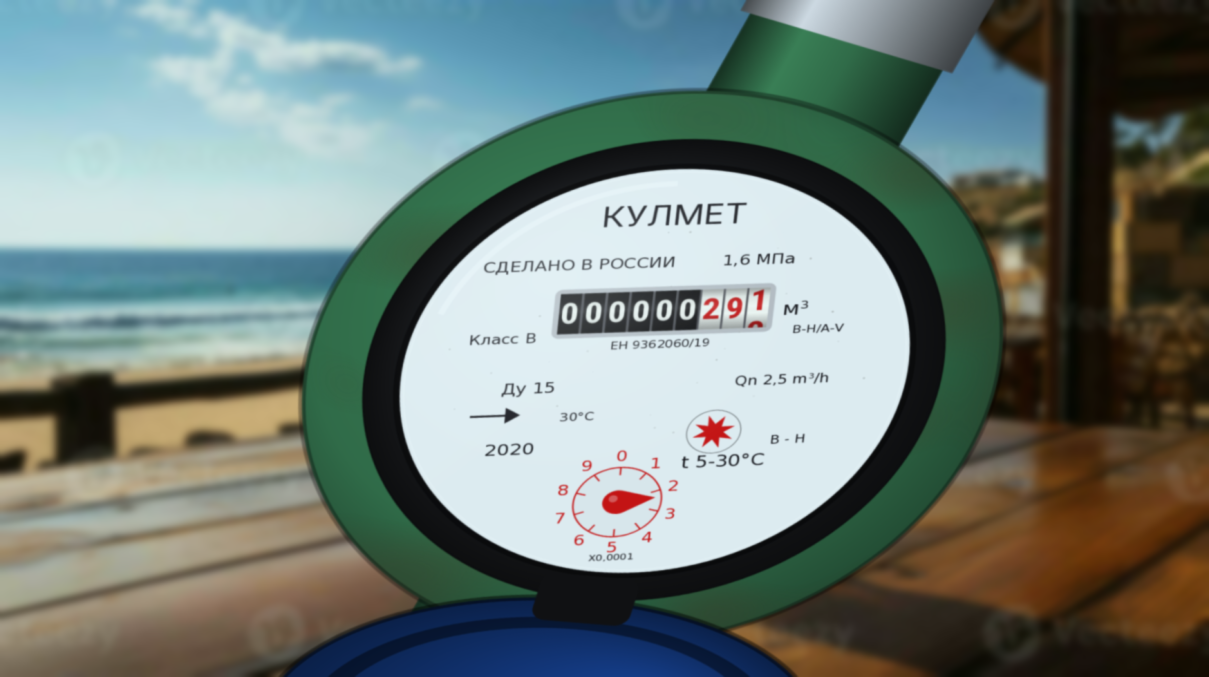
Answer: 0.2912 m³
